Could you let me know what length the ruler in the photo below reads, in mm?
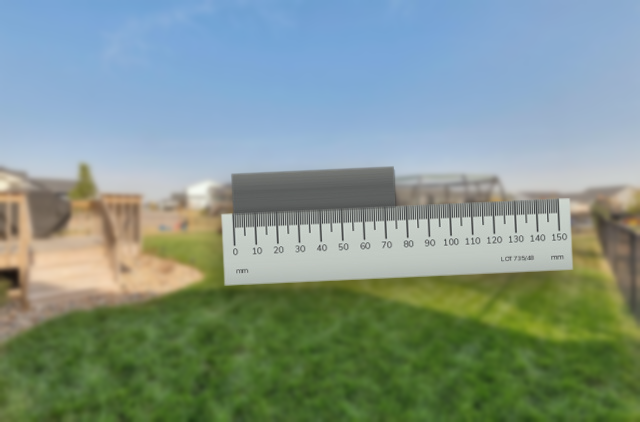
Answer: 75 mm
